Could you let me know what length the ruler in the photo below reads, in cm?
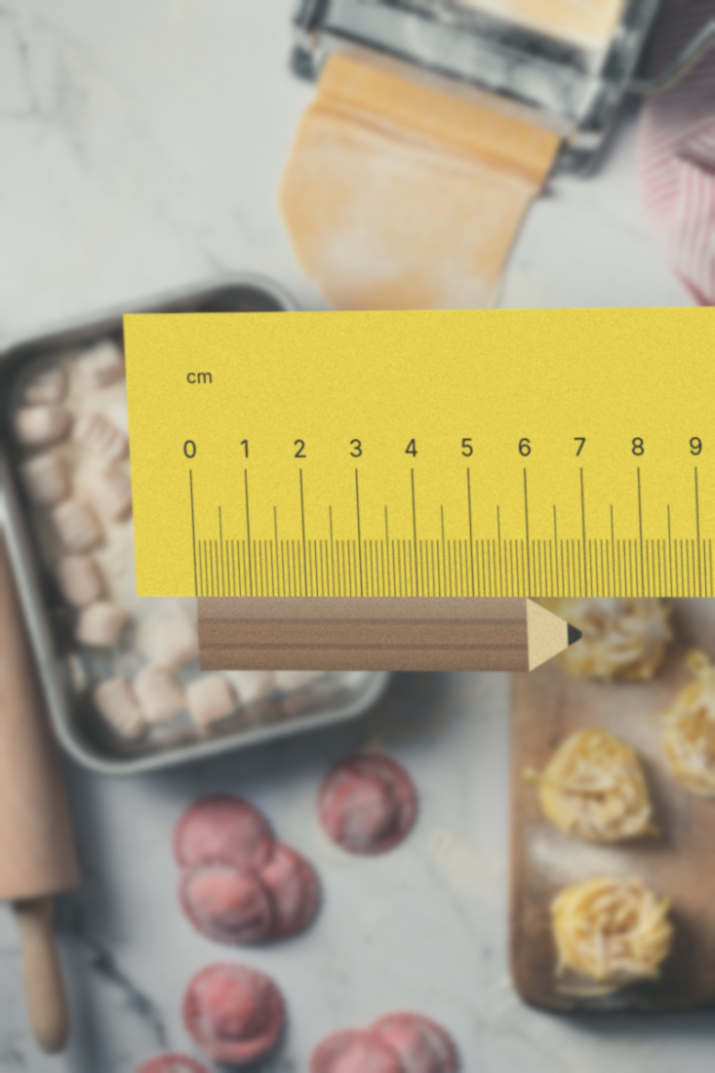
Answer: 6.9 cm
